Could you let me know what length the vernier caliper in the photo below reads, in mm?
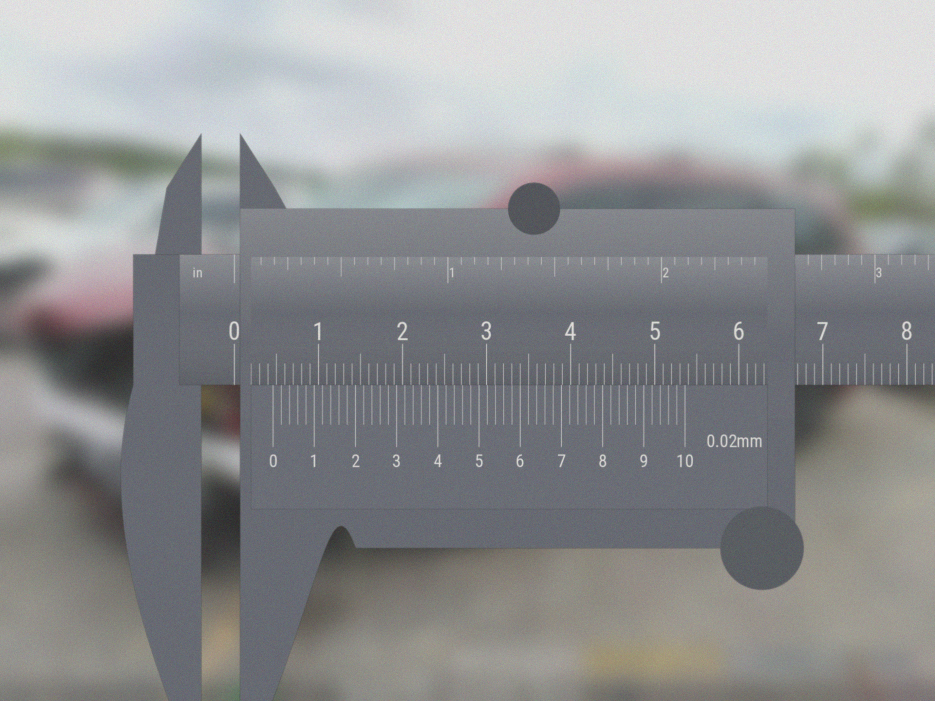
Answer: 4.6 mm
